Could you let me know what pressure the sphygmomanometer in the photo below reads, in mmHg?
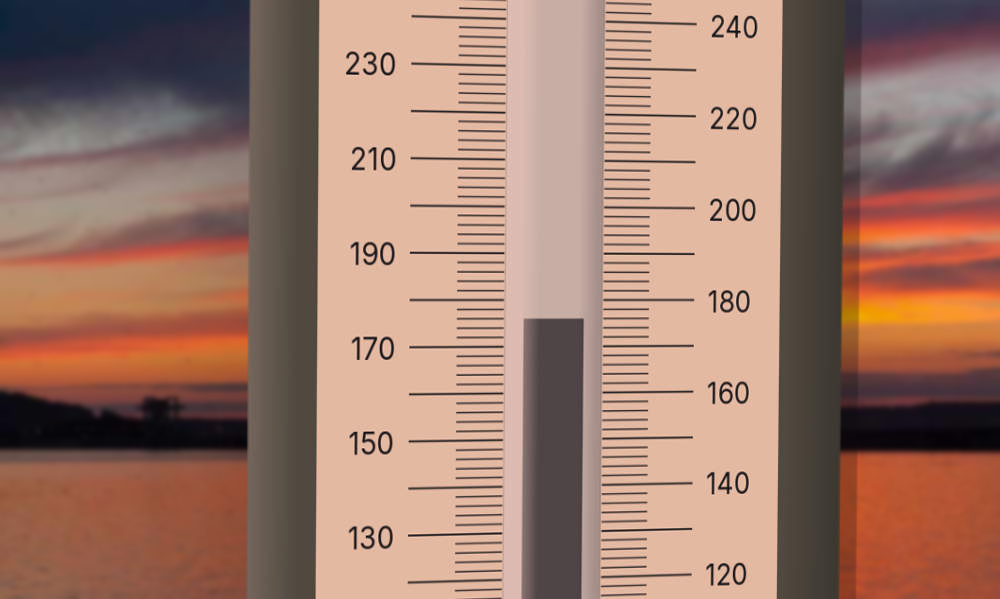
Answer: 176 mmHg
